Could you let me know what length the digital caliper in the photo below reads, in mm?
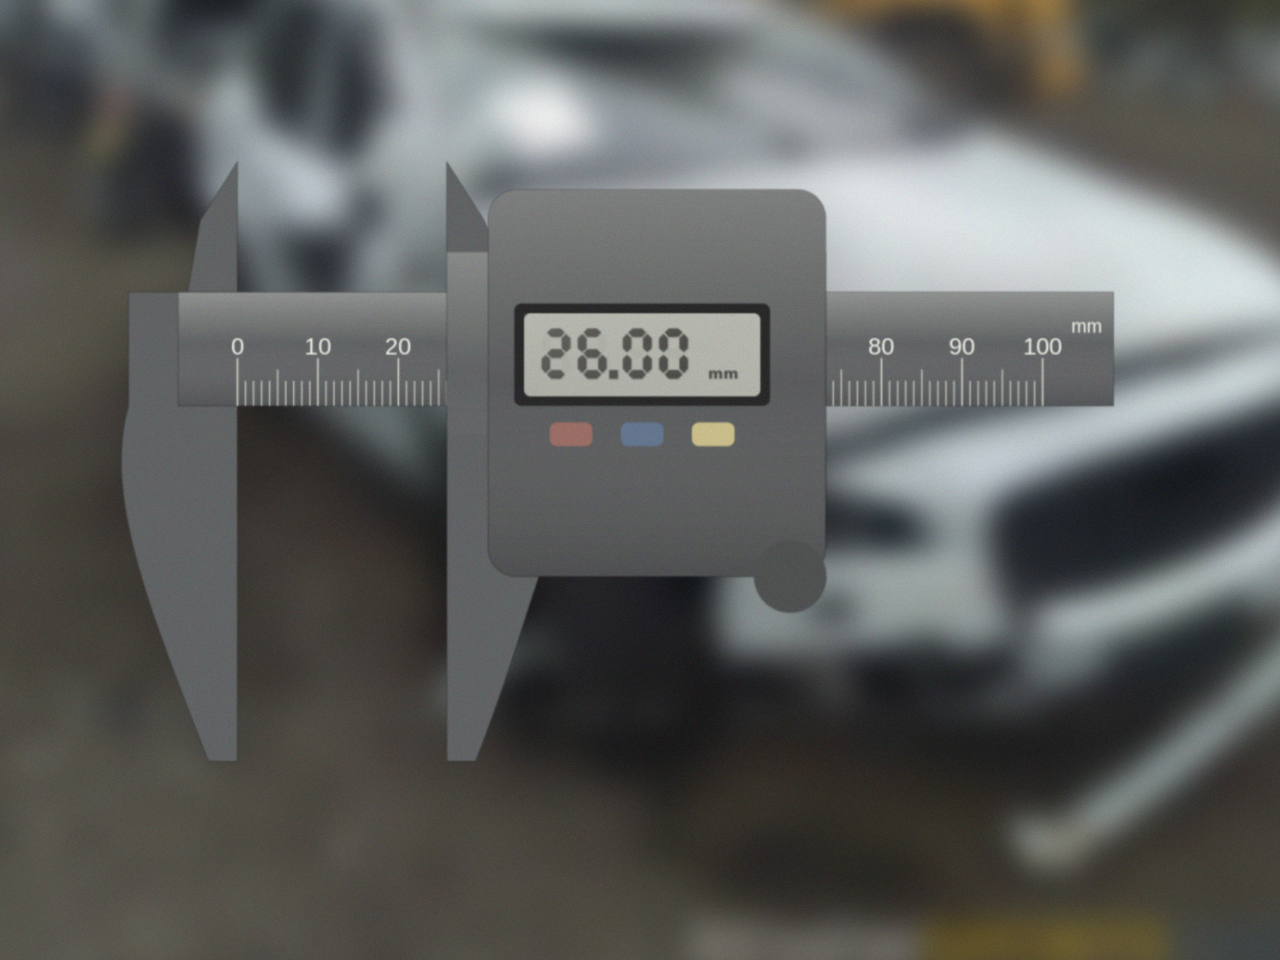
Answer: 26.00 mm
